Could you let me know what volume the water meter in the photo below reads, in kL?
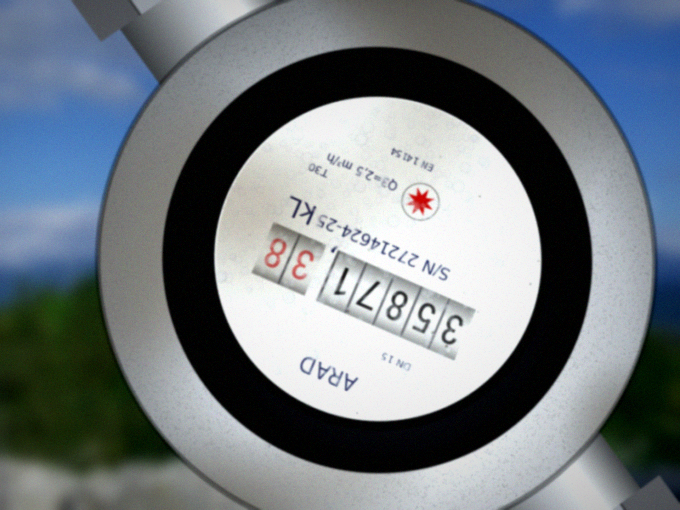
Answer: 35871.38 kL
